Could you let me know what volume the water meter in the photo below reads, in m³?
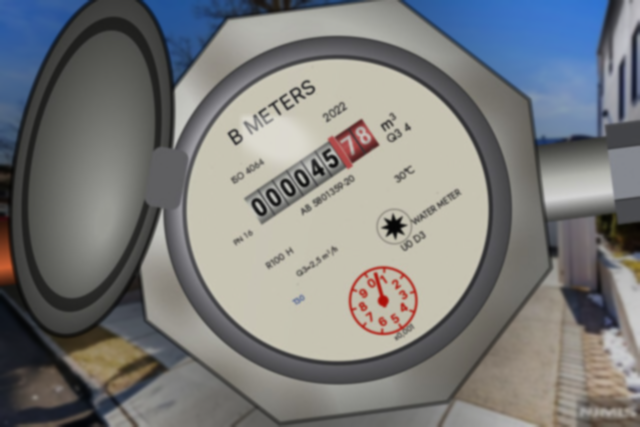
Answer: 45.780 m³
